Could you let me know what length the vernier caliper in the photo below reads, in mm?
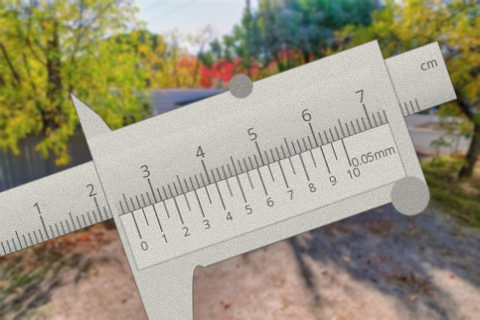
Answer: 25.4 mm
